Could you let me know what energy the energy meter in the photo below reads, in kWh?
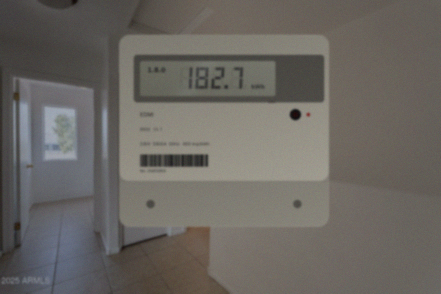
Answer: 182.7 kWh
